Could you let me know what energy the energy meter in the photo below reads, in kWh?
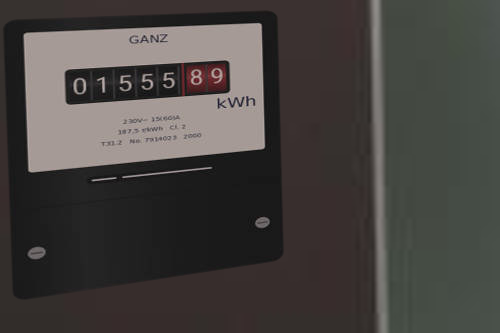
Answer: 1555.89 kWh
